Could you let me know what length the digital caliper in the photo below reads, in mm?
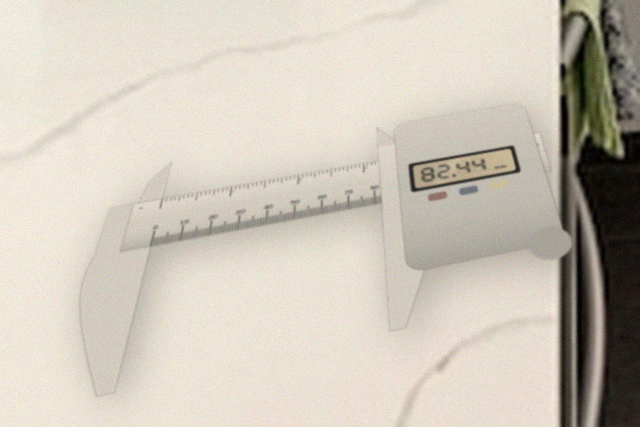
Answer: 82.44 mm
